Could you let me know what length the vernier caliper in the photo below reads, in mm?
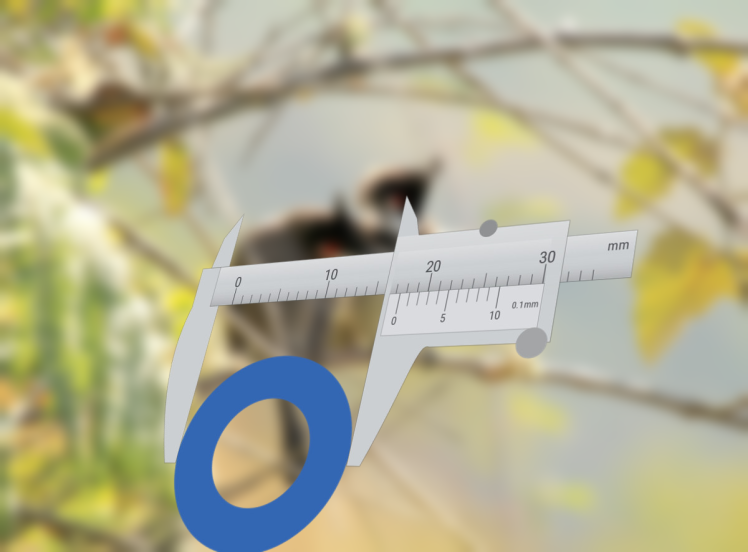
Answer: 17.4 mm
